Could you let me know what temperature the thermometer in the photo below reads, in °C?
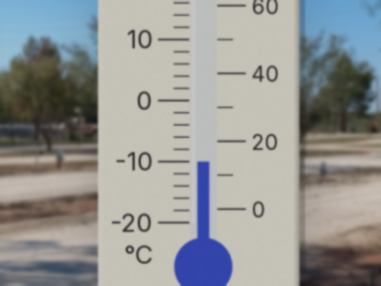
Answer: -10 °C
